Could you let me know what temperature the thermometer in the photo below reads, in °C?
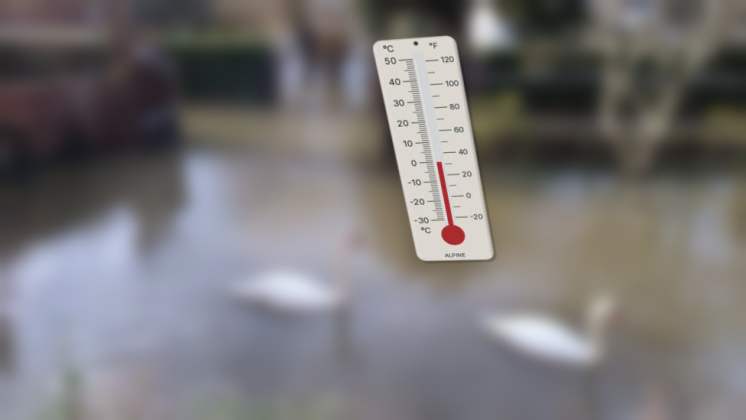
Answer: 0 °C
